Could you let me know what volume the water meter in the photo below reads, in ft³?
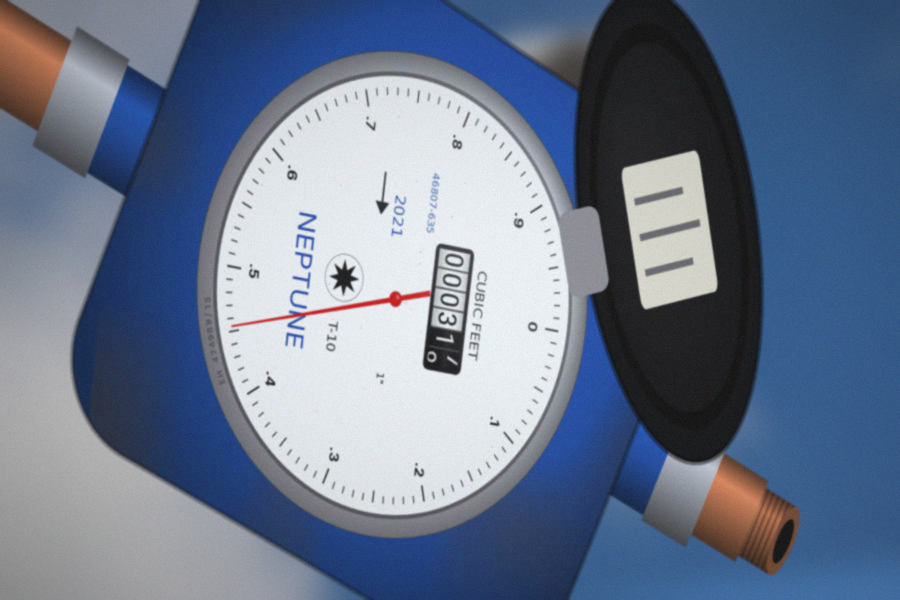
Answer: 317.45 ft³
